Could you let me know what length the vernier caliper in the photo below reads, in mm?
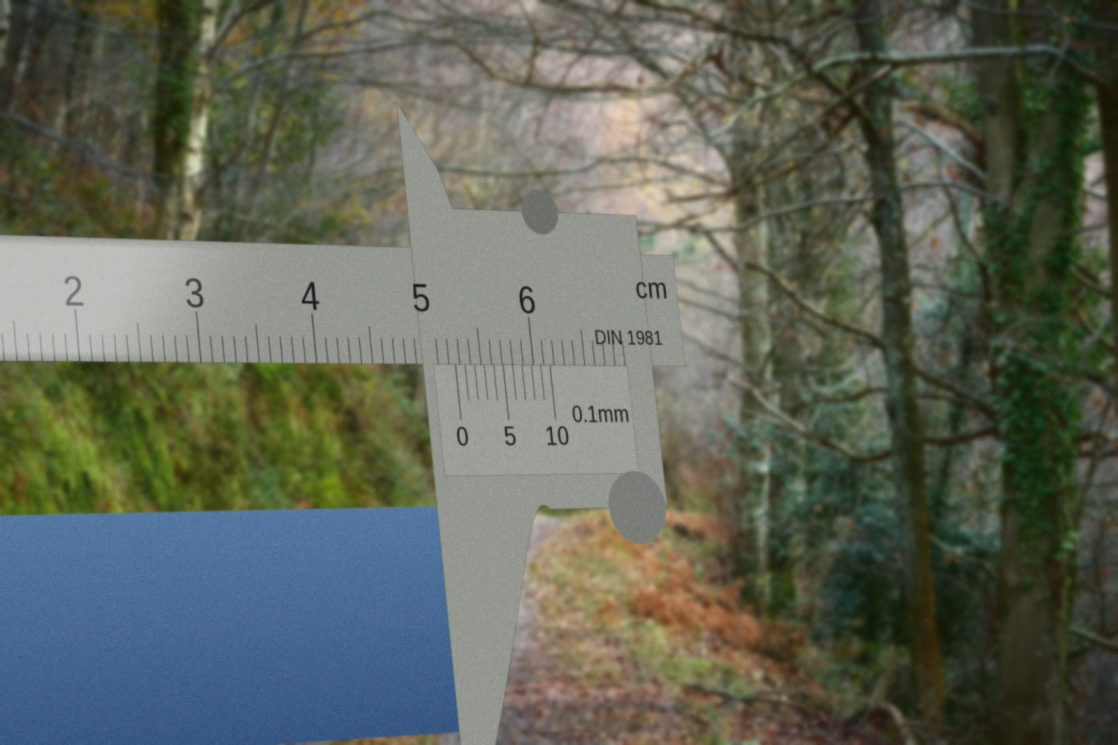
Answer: 52.6 mm
